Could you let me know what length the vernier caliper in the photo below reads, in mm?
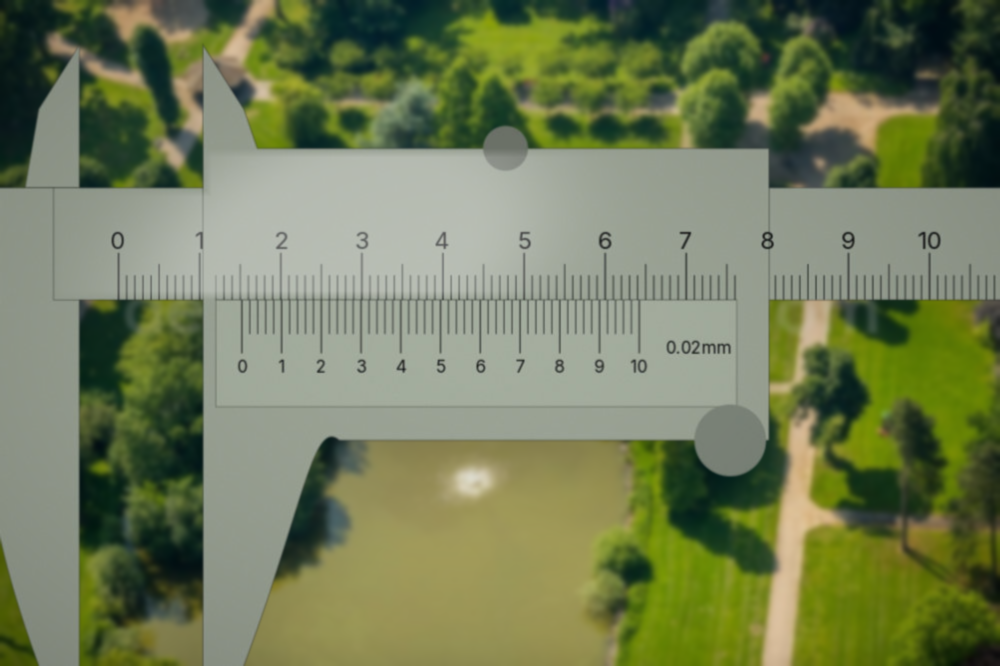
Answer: 15.2 mm
